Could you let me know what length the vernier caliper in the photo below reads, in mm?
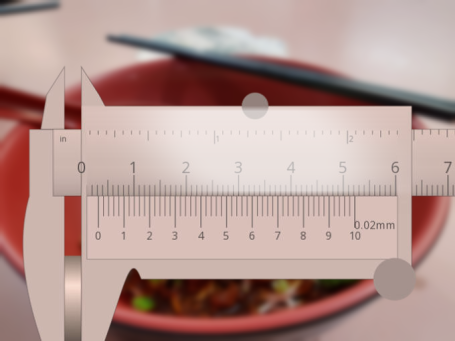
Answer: 3.2 mm
